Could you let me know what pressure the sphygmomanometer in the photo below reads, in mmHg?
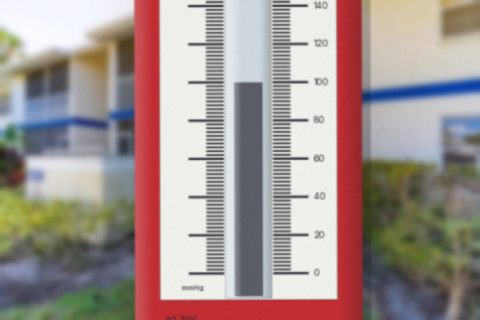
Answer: 100 mmHg
